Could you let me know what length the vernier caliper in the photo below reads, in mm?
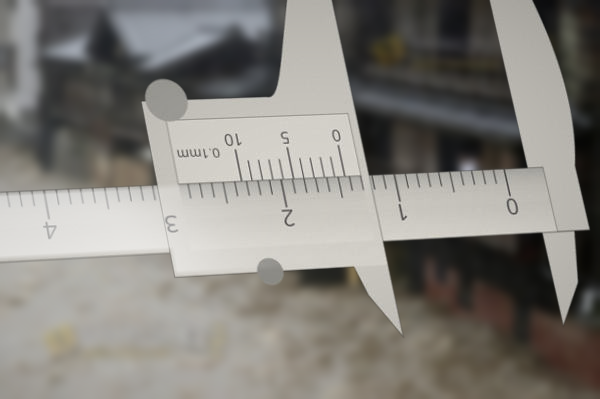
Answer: 14.4 mm
